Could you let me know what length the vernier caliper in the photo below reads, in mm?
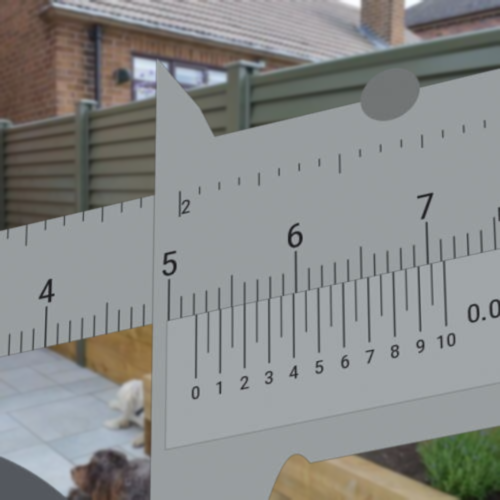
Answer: 52.2 mm
